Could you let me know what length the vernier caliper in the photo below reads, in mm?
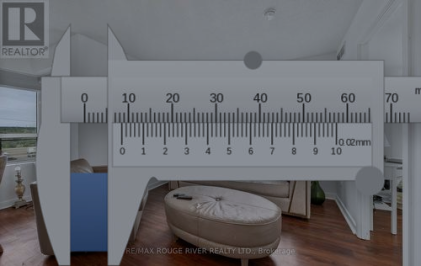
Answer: 8.5 mm
